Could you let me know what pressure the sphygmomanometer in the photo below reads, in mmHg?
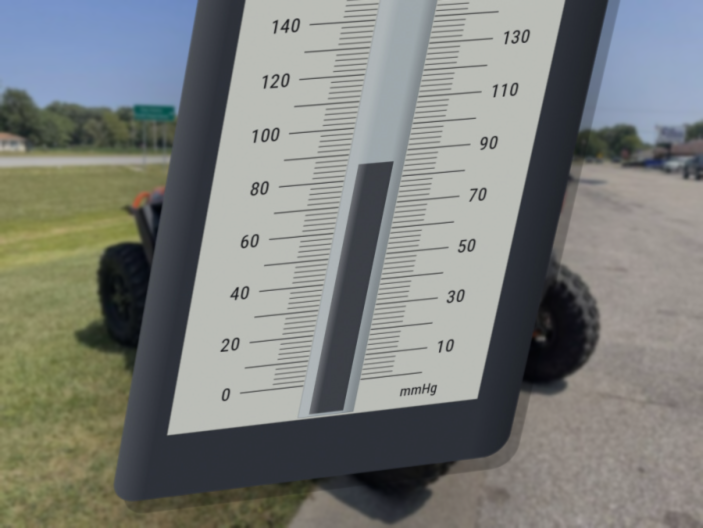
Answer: 86 mmHg
